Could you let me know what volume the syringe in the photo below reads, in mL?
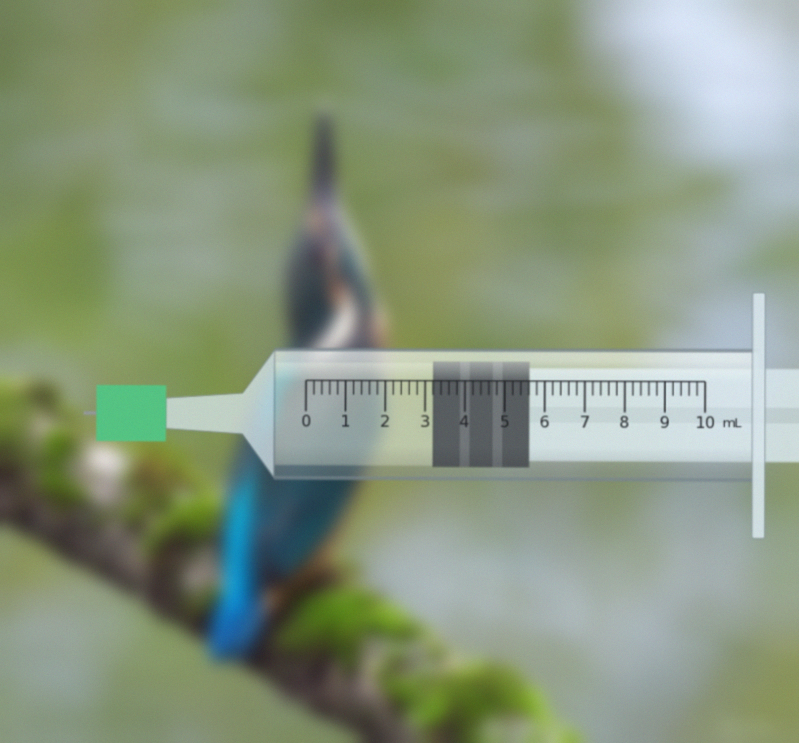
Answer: 3.2 mL
